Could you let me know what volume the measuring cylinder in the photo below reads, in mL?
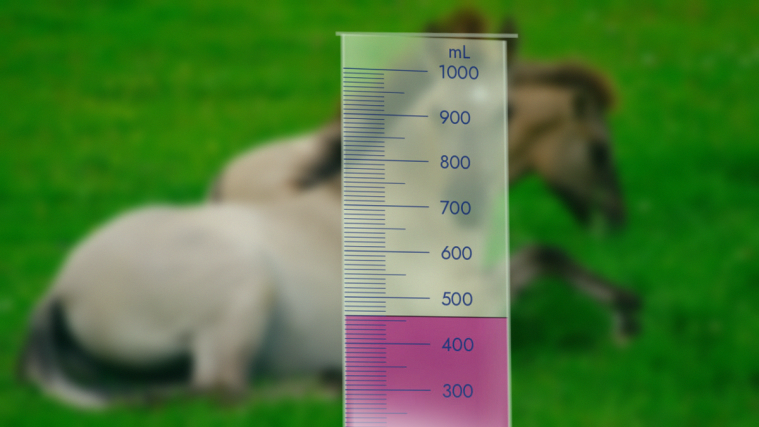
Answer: 460 mL
